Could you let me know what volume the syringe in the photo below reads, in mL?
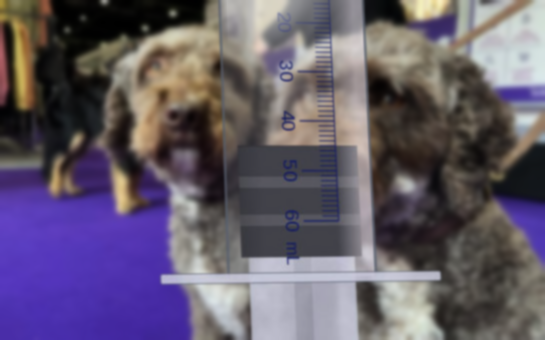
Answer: 45 mL
